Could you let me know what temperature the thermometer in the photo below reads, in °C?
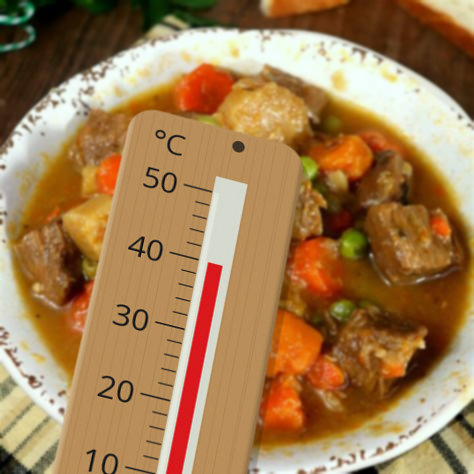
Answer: 40 °C
